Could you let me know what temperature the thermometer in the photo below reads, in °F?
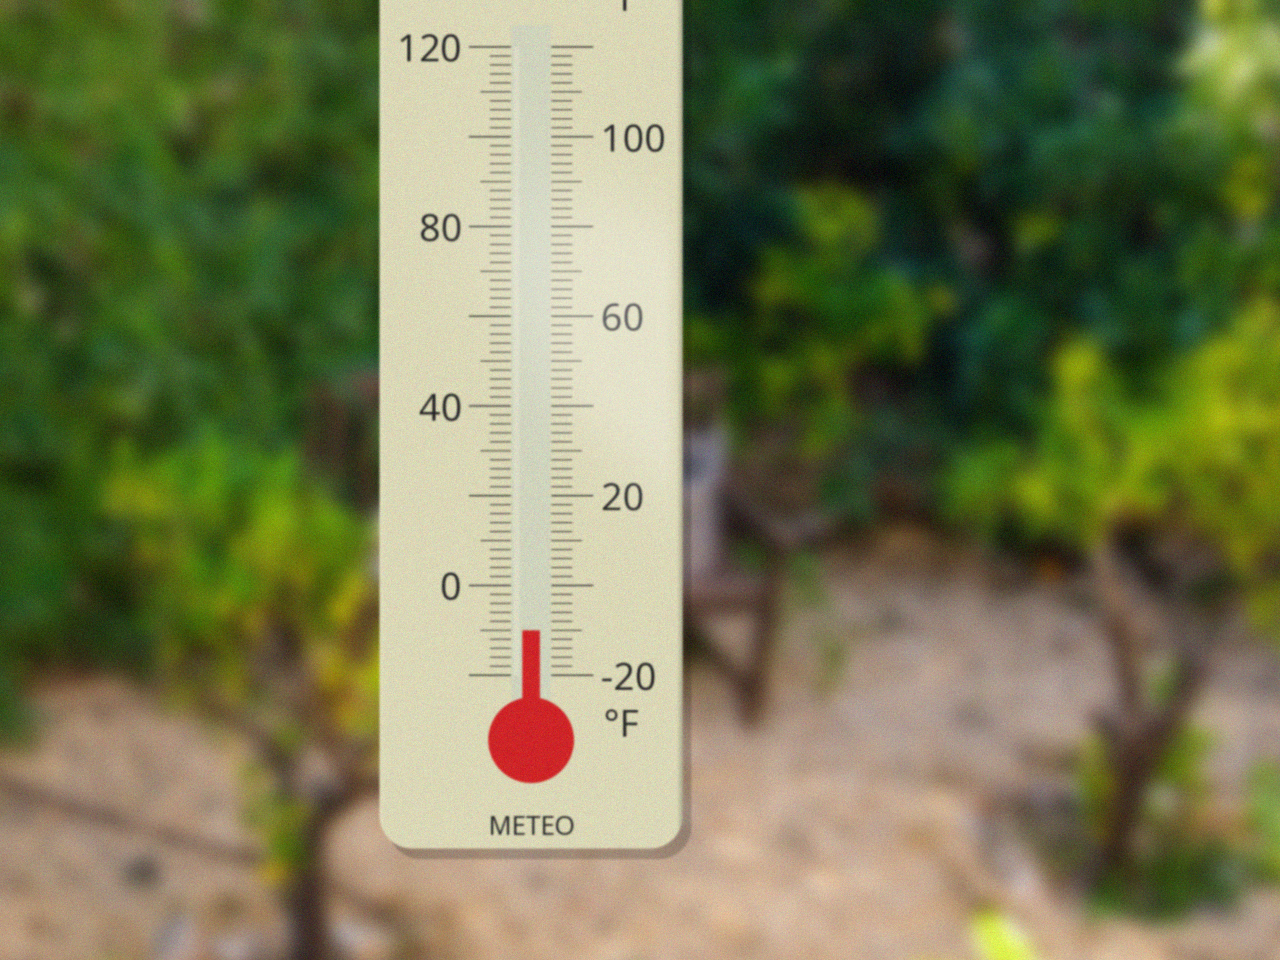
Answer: -10 °F
